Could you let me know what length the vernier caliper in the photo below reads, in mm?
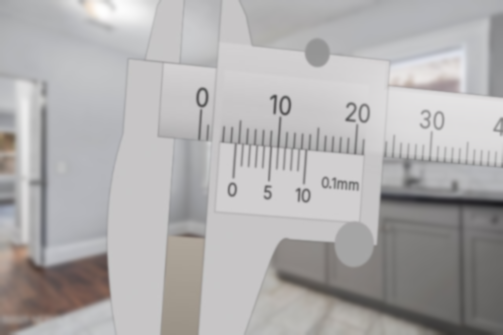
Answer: 4.6 mm
